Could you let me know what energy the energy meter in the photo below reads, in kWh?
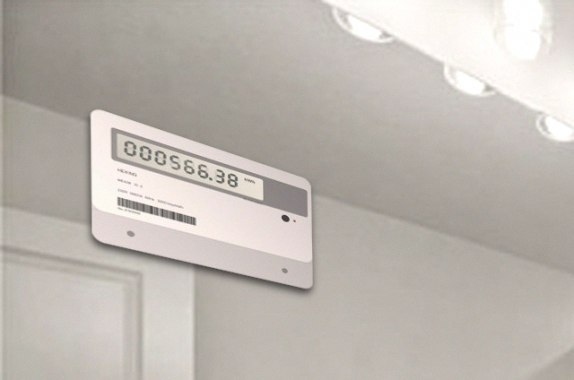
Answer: 566.38 kWh
